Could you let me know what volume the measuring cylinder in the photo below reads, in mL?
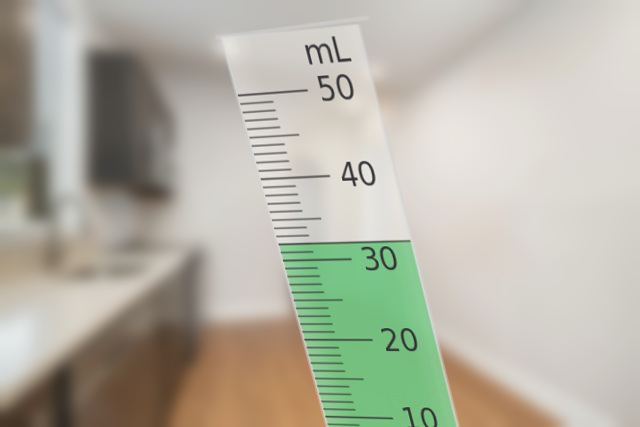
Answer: 32 mL
